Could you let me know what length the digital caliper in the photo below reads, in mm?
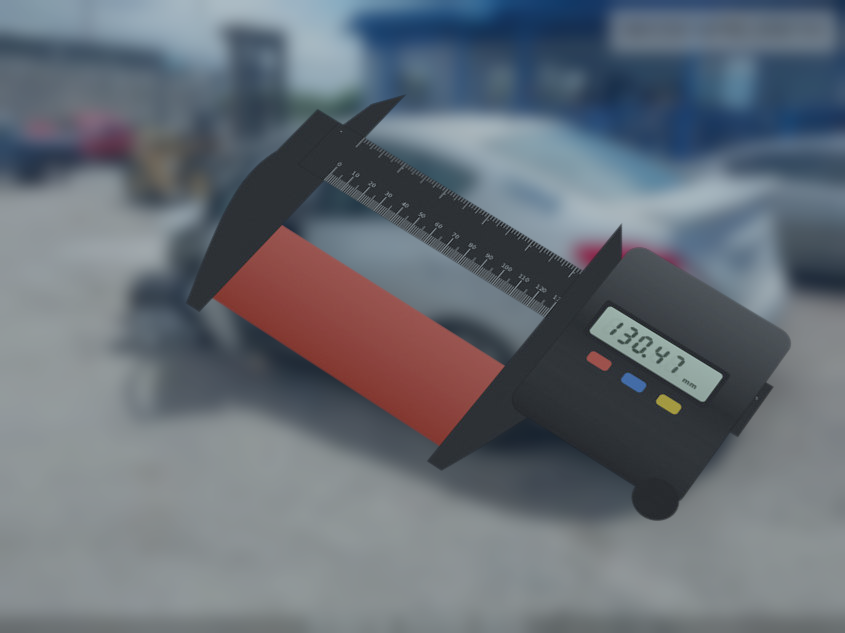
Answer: 130.47 mm
